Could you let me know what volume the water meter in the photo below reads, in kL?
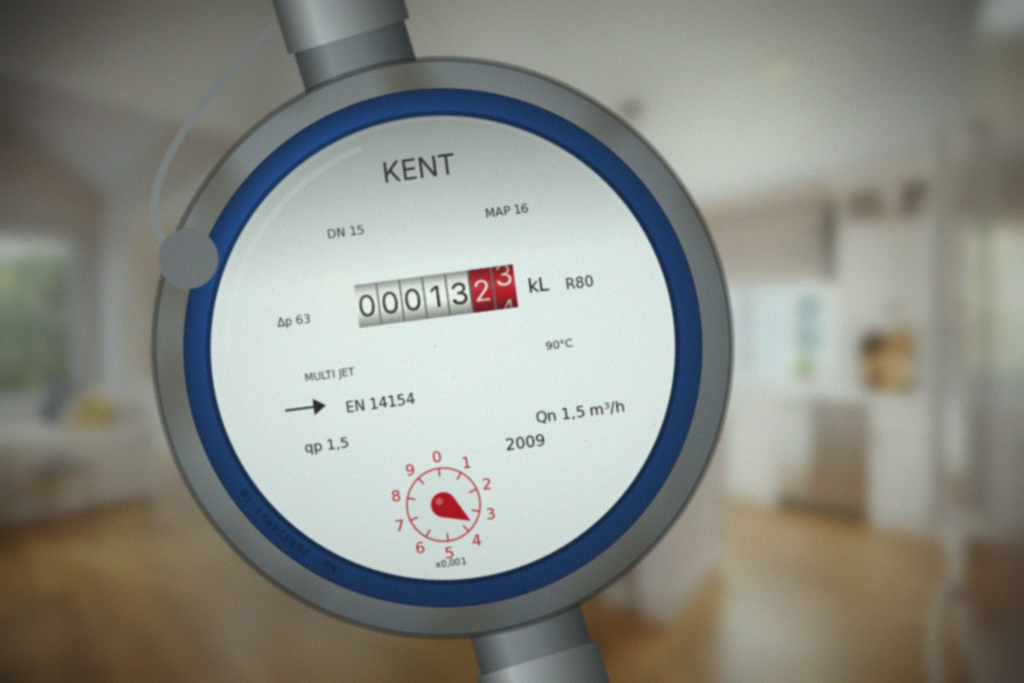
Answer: 13.233 kL
